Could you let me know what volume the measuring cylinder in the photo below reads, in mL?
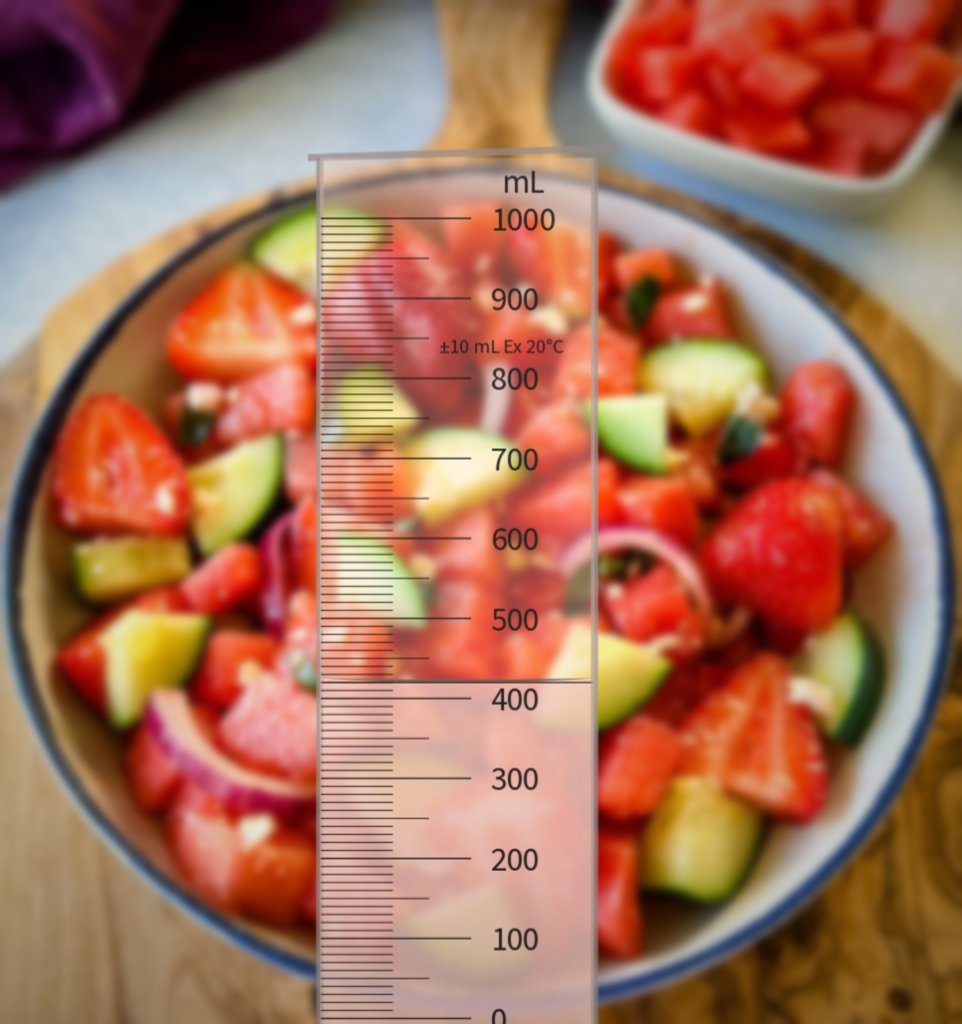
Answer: 420 mL
